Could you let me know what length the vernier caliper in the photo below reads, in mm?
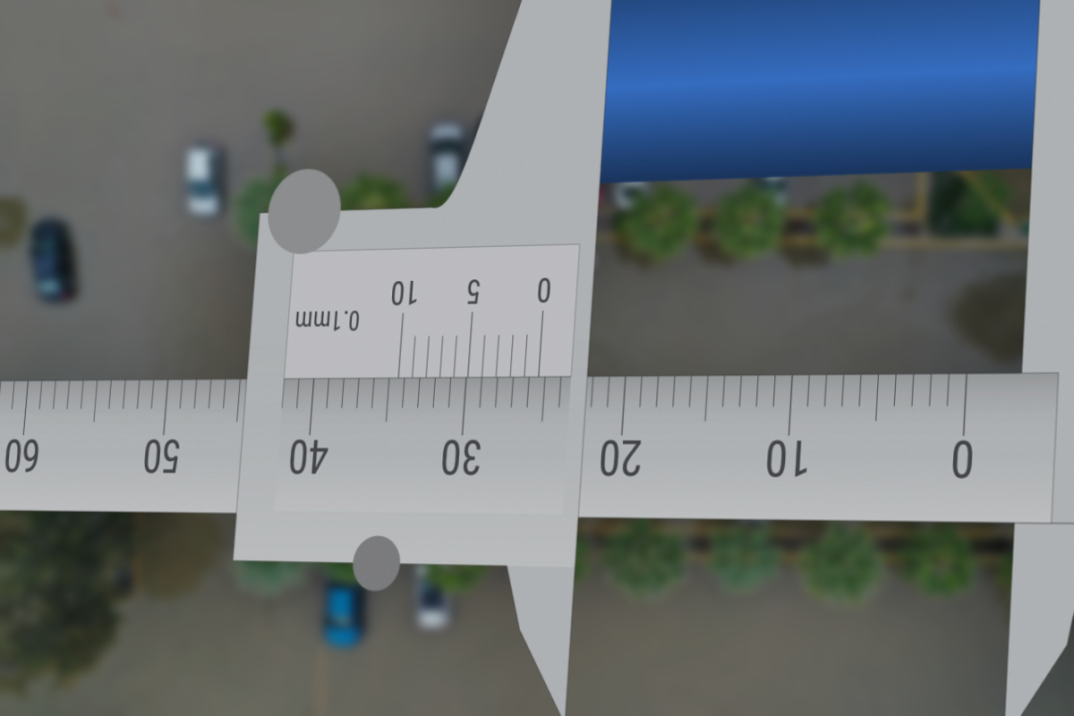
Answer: 25.4 mm
